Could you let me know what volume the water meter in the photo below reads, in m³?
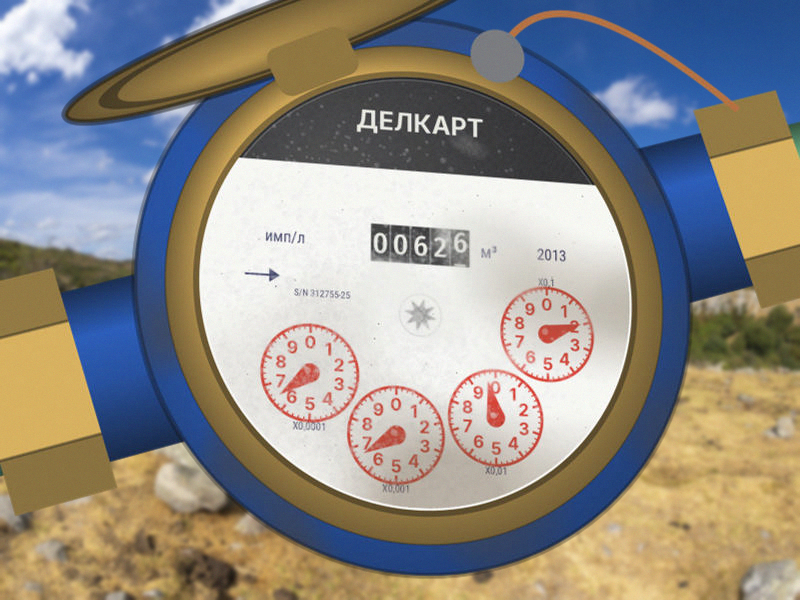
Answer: 626.1966 m³
